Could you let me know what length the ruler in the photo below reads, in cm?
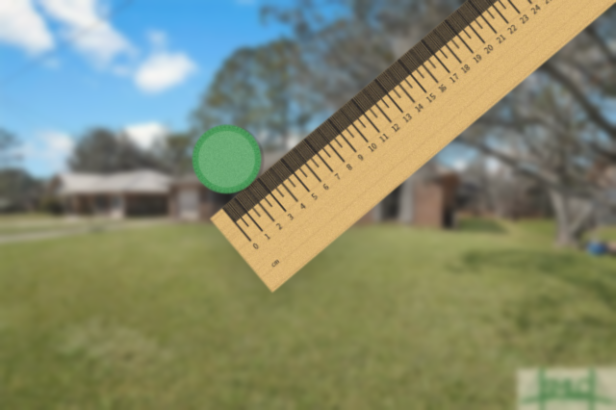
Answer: 4.5 cm
